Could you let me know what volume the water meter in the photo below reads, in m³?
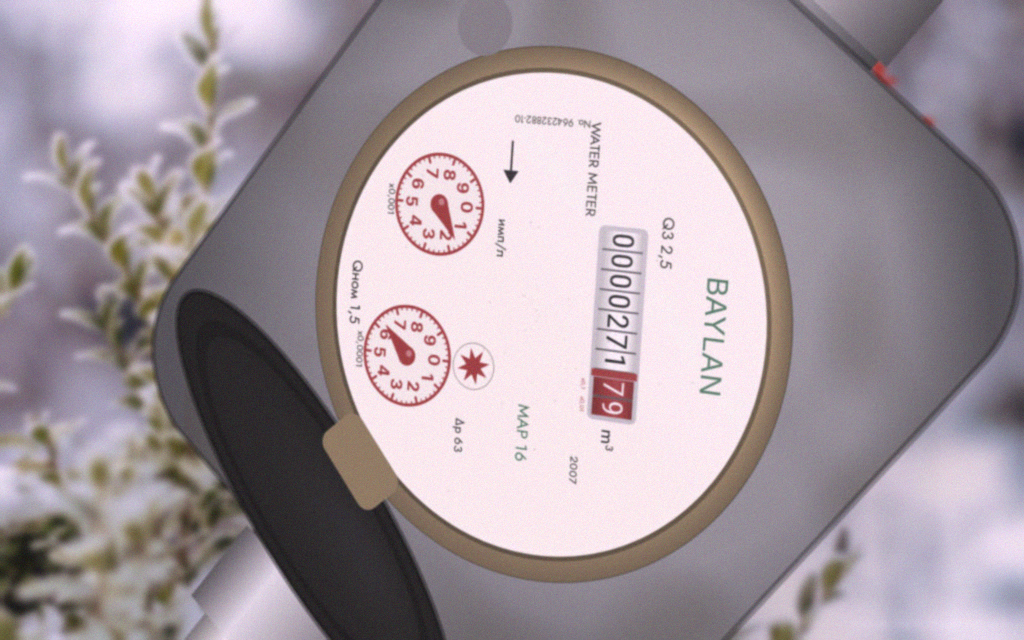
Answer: 271.7916 m³
